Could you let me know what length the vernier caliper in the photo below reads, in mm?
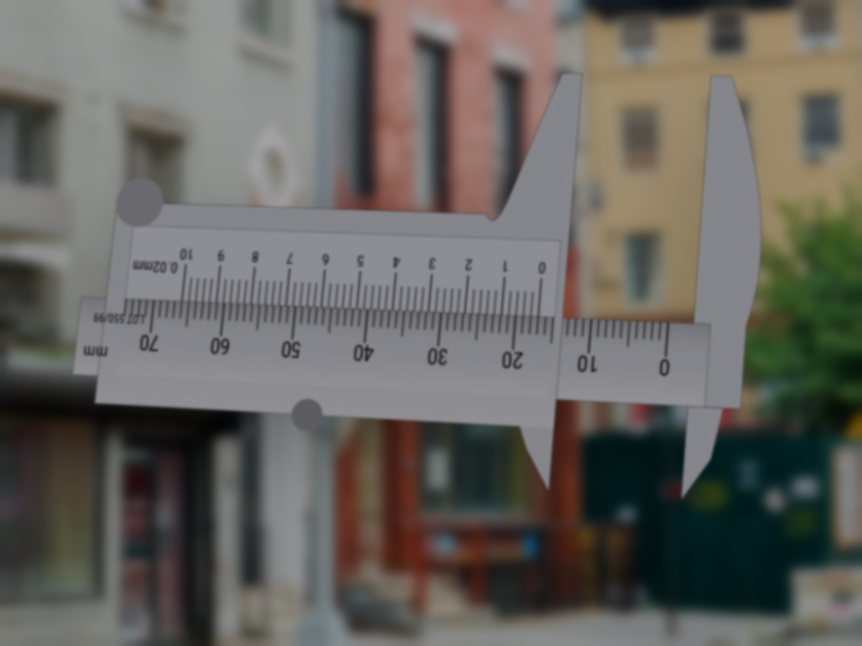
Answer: 17.0 mm
